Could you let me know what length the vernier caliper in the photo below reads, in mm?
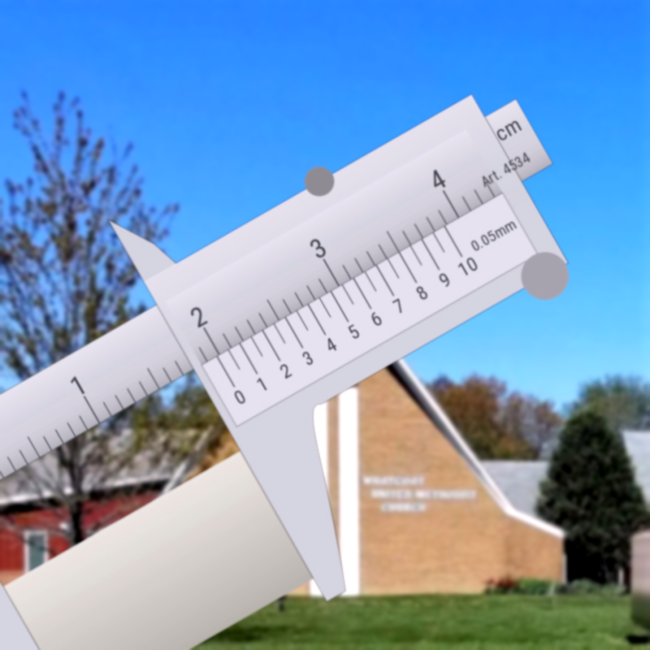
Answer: 19.8 mm
